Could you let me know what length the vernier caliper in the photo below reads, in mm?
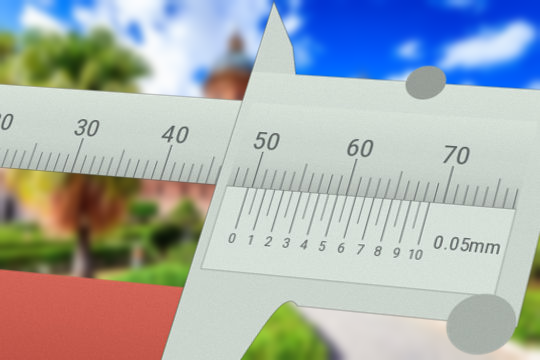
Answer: 49.6 mm
